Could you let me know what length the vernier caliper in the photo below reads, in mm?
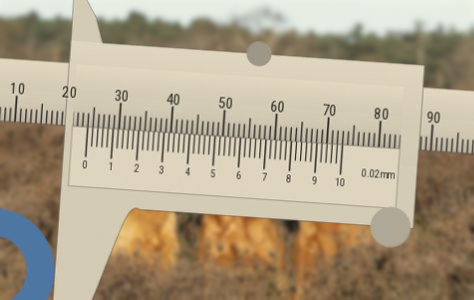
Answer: 24.0 mm
